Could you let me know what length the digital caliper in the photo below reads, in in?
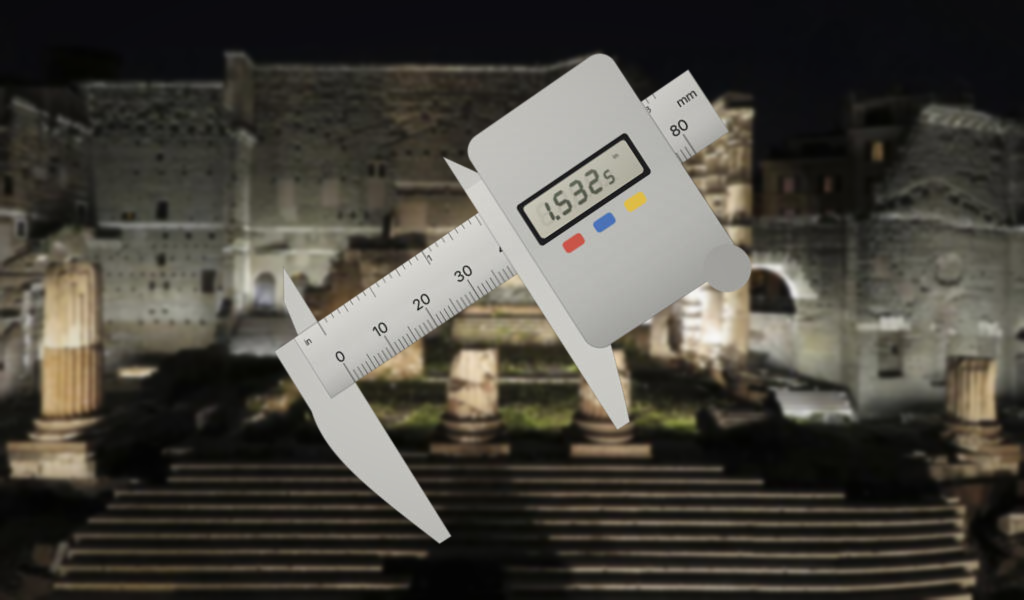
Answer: 1.5325 in
